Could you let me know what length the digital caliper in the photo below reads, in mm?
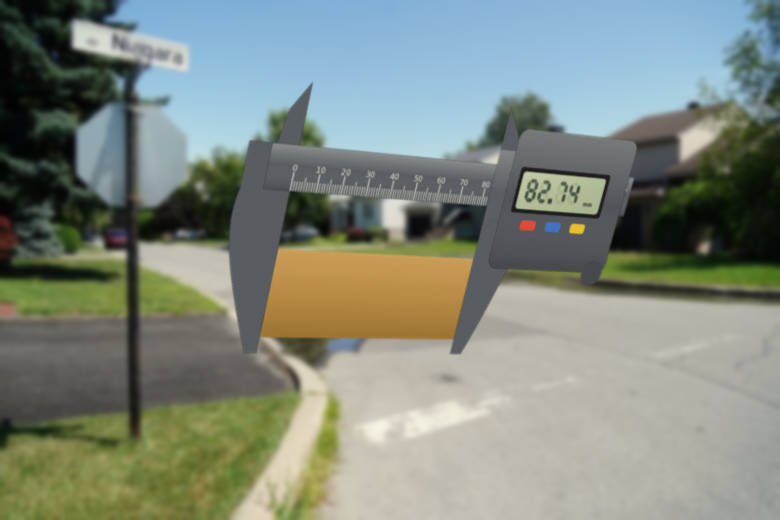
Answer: 82.74 mm
